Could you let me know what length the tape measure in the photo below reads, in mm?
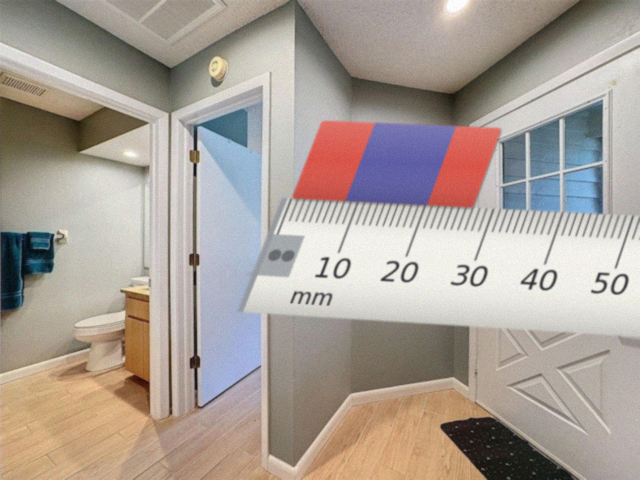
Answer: 27 mm
